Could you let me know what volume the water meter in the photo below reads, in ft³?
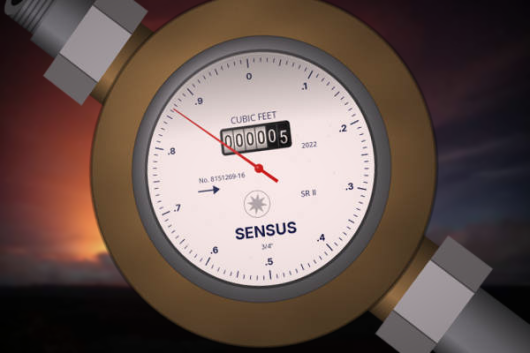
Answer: 4.86 ft³
